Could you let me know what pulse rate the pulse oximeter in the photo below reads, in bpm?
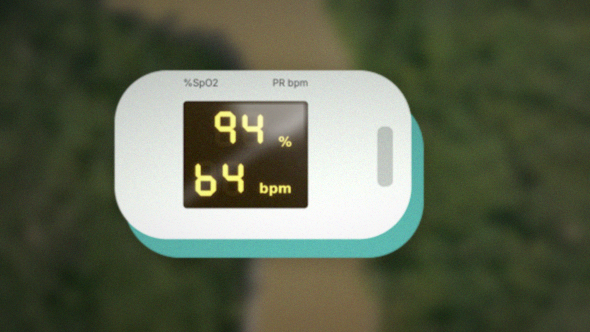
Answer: 64 bpm
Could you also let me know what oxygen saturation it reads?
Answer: 94 %
